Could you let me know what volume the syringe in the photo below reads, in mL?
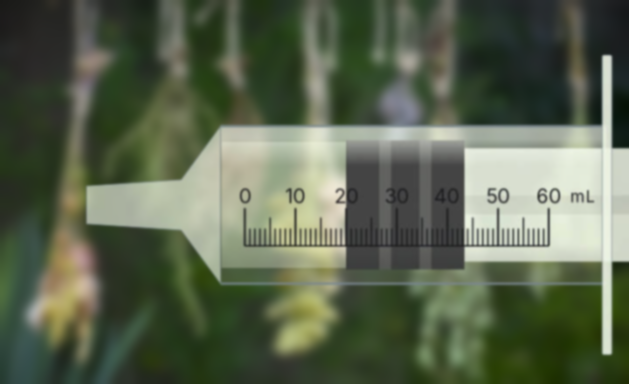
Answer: 20 mL
